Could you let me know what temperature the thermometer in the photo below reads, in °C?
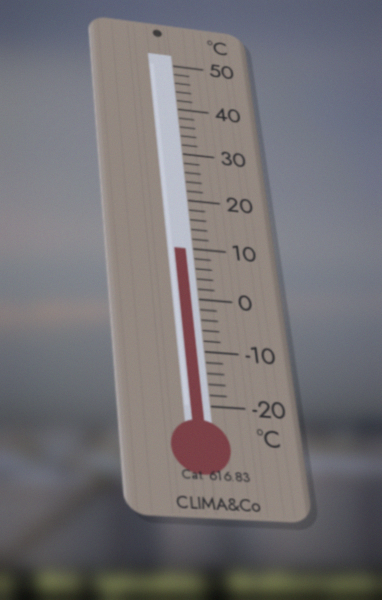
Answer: 10 °C
